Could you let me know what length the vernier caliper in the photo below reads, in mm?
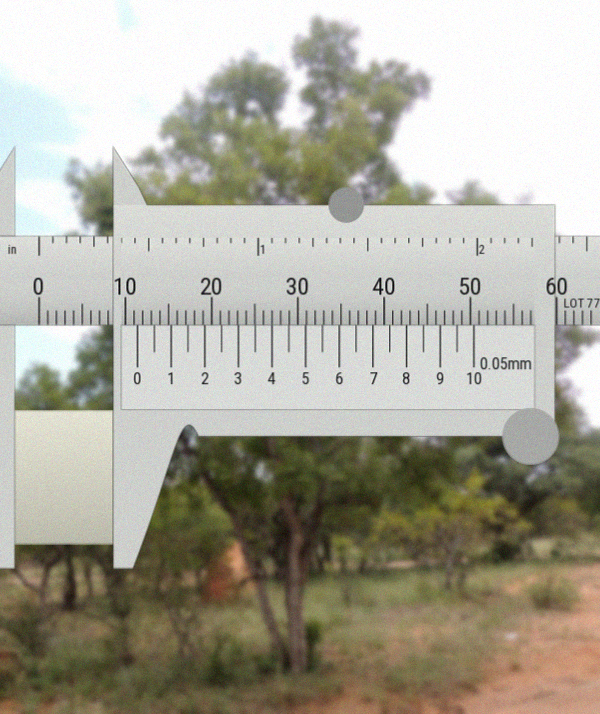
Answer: 11.4 mm
